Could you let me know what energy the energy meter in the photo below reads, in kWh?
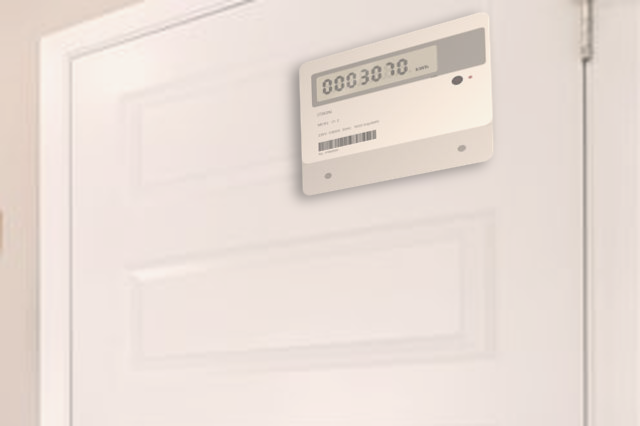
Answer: 3070 kWh
